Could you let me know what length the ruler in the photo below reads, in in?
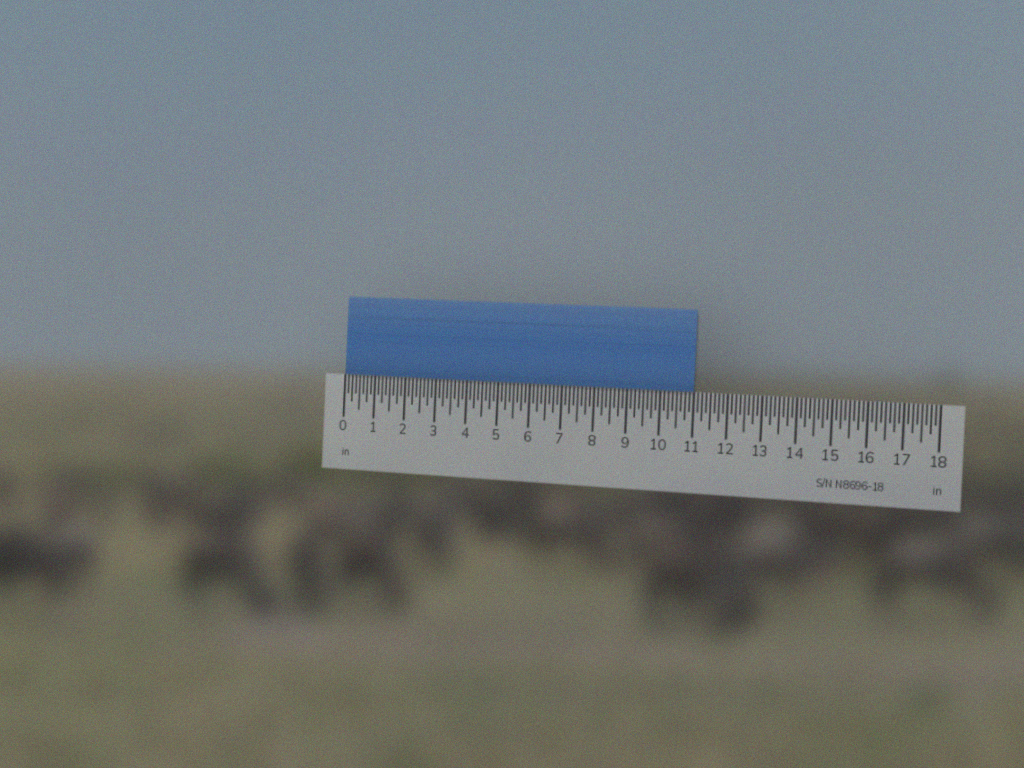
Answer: 11 in
